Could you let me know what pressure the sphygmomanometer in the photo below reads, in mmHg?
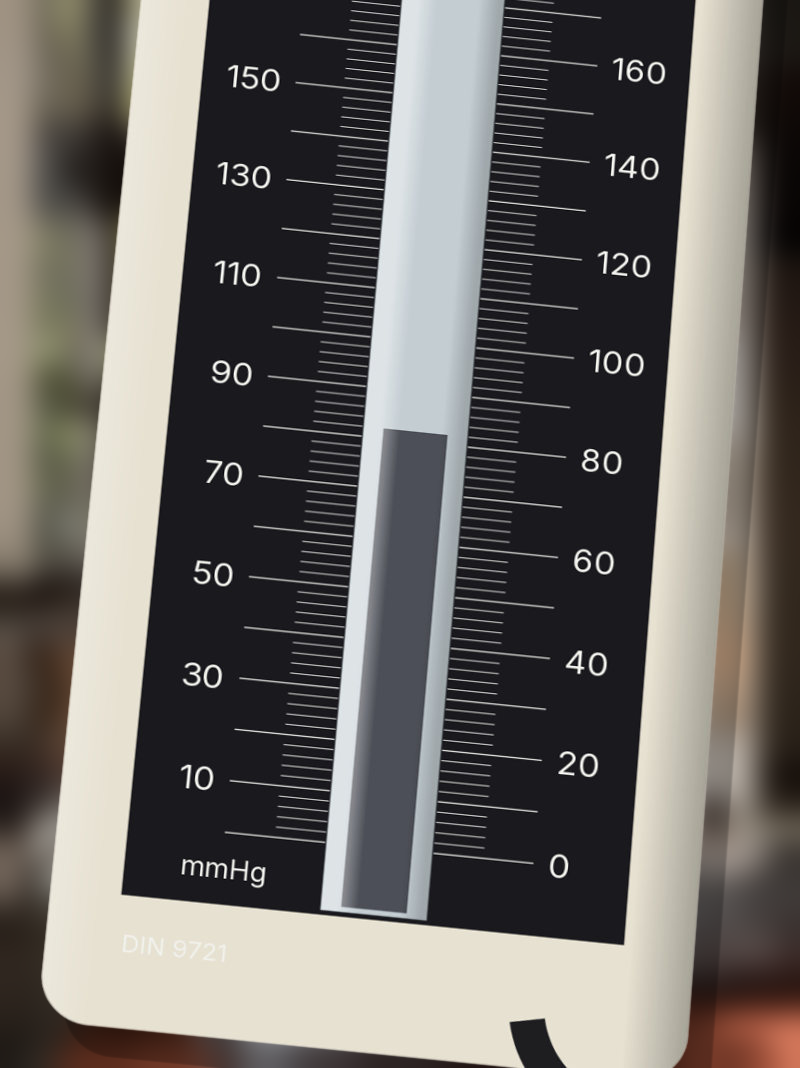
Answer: 82 mmHg
